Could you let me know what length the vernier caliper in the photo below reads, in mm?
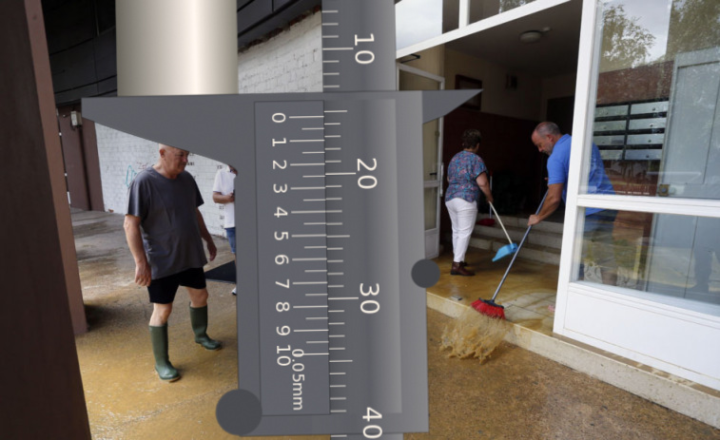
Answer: 15.4 mm
